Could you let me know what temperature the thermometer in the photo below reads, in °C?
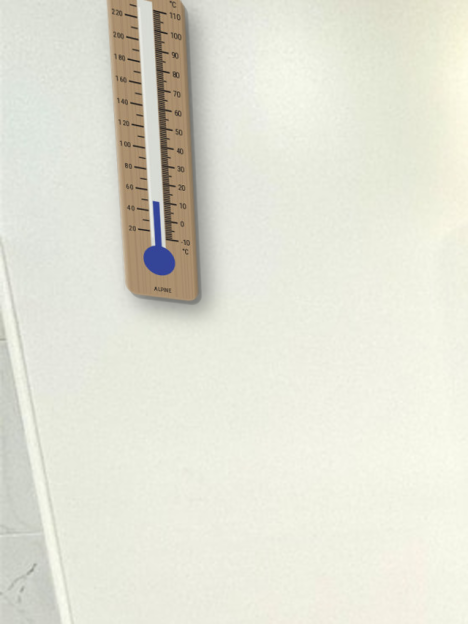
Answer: 10 °C
